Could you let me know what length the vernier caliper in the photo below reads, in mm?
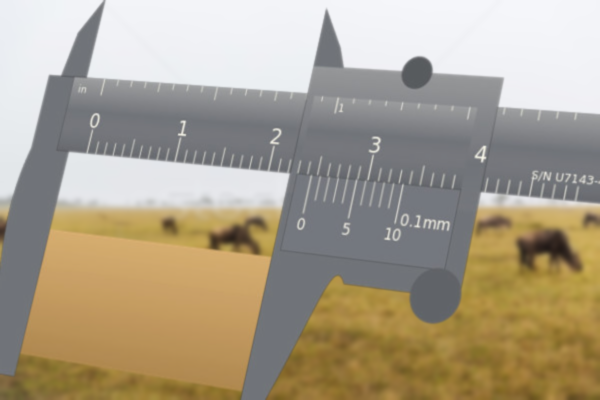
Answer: 24.4 mm
